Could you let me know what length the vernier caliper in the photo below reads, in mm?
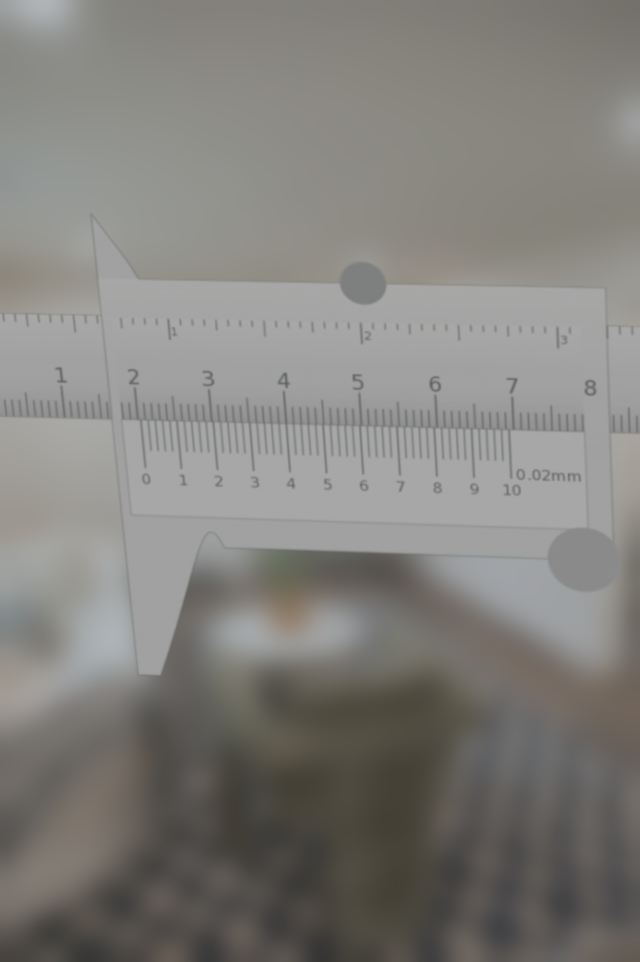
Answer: 20.4 mm
